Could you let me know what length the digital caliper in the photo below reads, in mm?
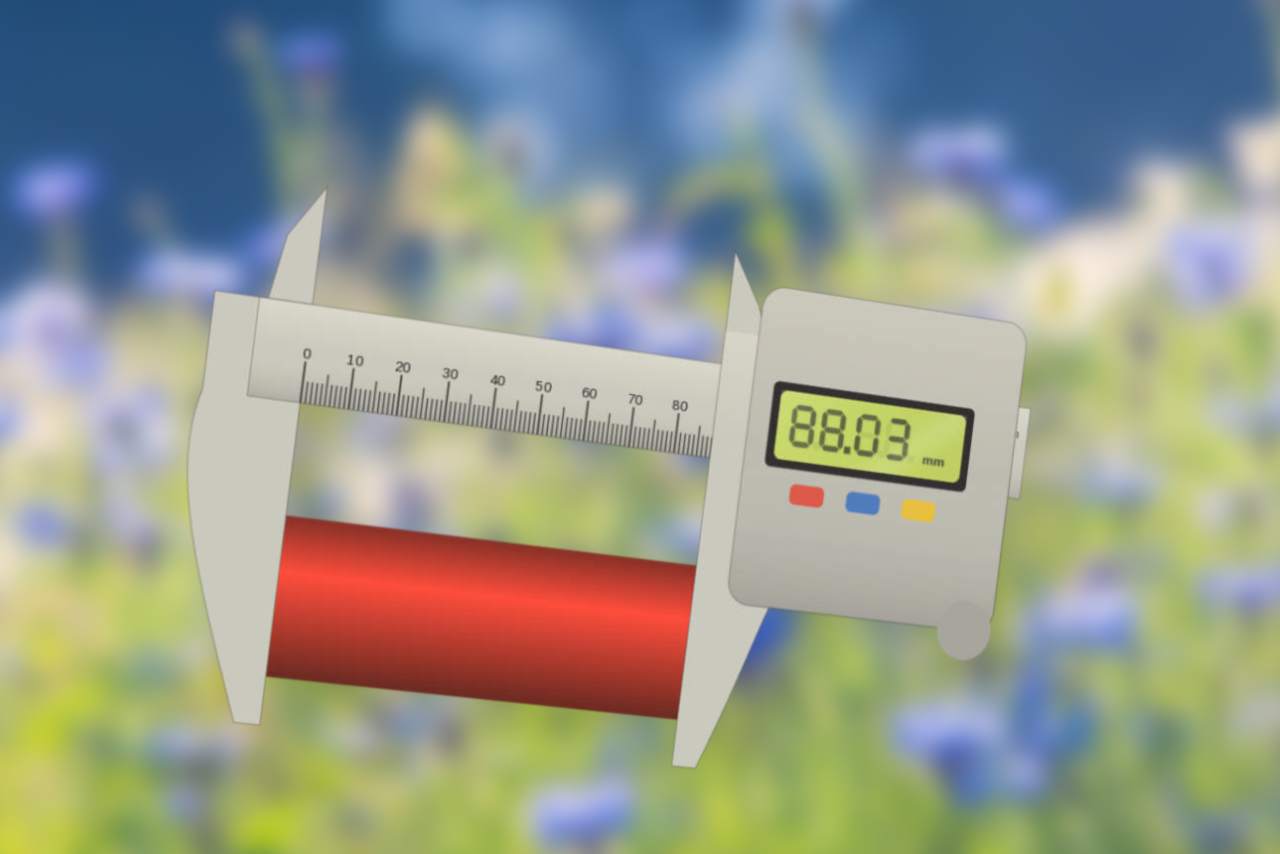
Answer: 88.03 mm
